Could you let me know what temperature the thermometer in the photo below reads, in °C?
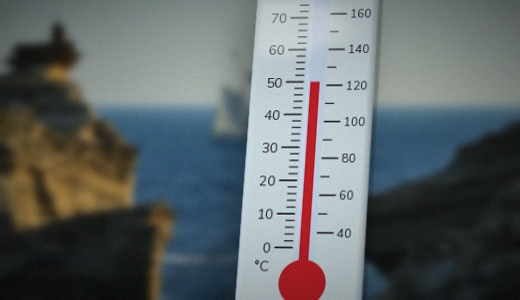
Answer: 50 °C
